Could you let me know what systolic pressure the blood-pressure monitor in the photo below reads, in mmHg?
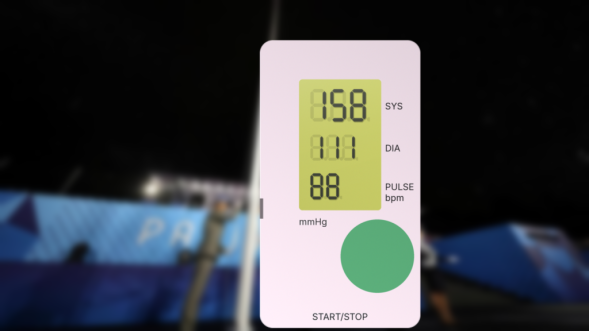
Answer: 158 mmHg
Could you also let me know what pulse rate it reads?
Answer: 88 bpm
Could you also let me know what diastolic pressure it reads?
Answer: 111 mmHg
